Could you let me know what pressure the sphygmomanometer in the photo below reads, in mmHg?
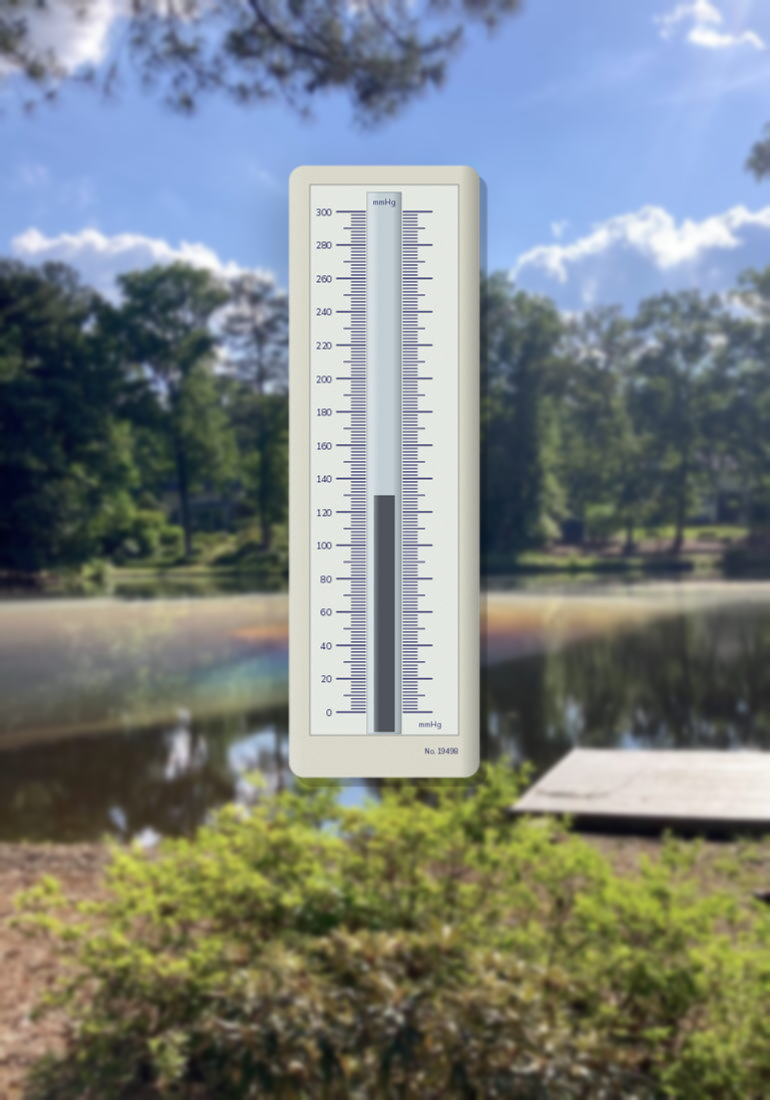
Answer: 130 mmHg
